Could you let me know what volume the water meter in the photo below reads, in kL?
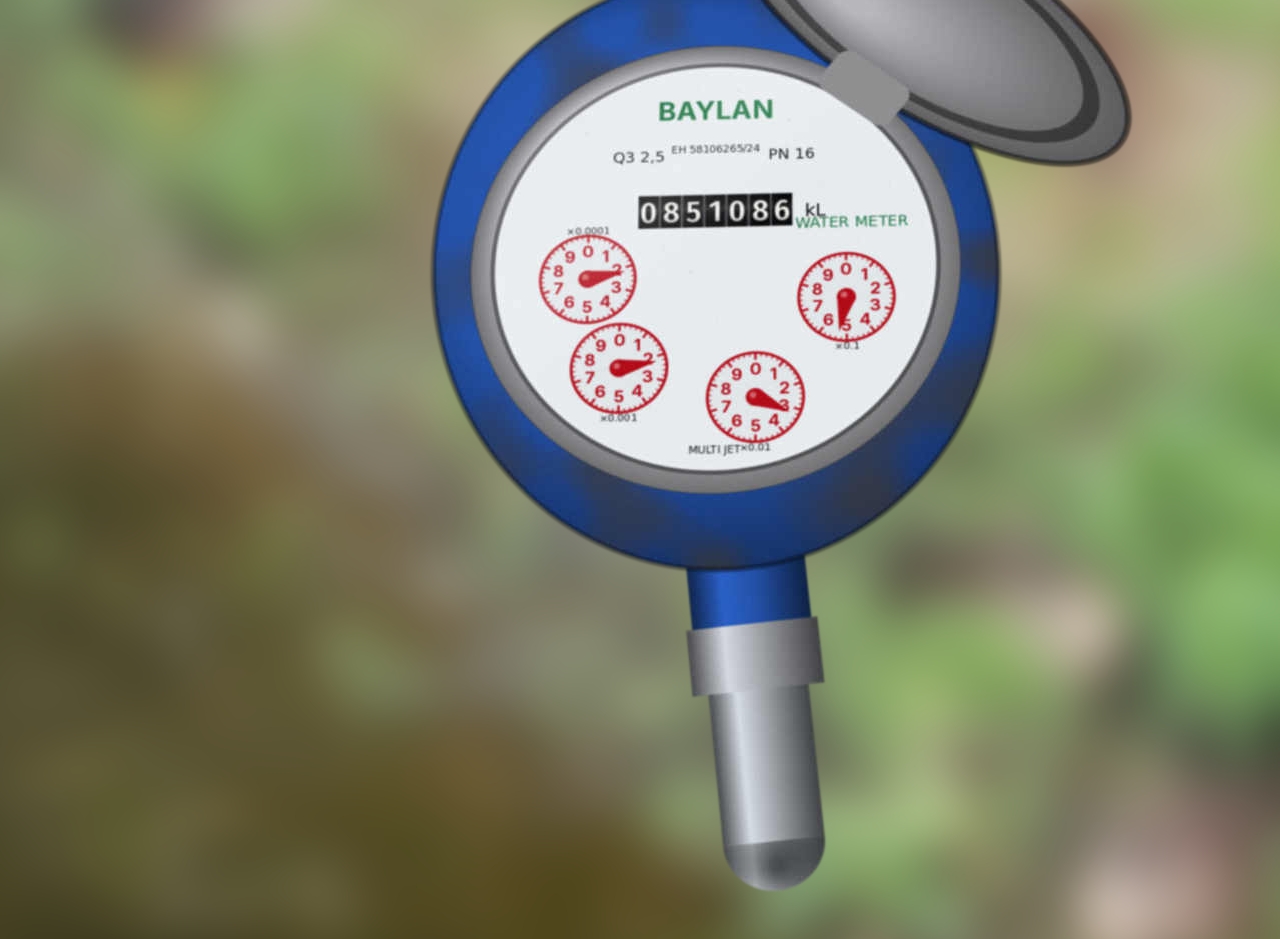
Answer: 851086.5322 kL
